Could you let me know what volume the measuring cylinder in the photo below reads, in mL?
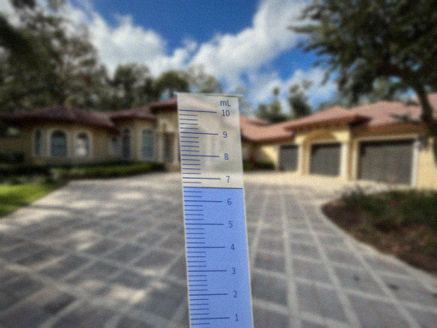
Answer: 6.6 mL
